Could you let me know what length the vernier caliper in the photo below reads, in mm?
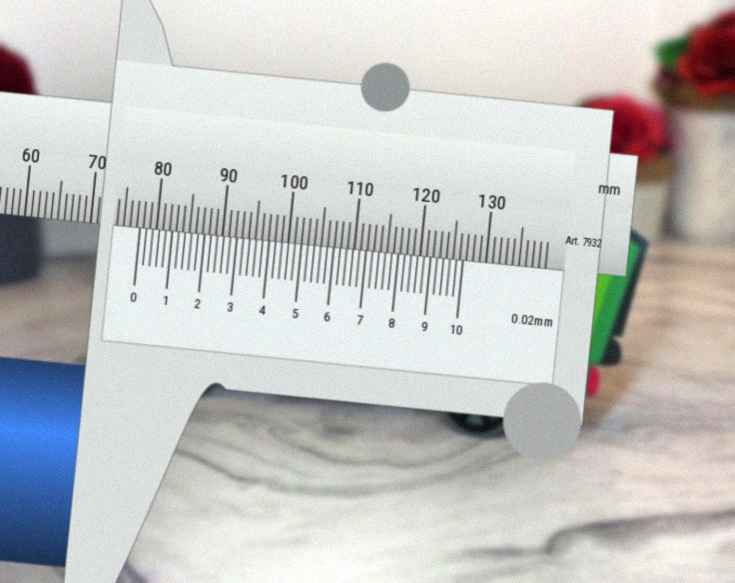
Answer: 77.5 mm
